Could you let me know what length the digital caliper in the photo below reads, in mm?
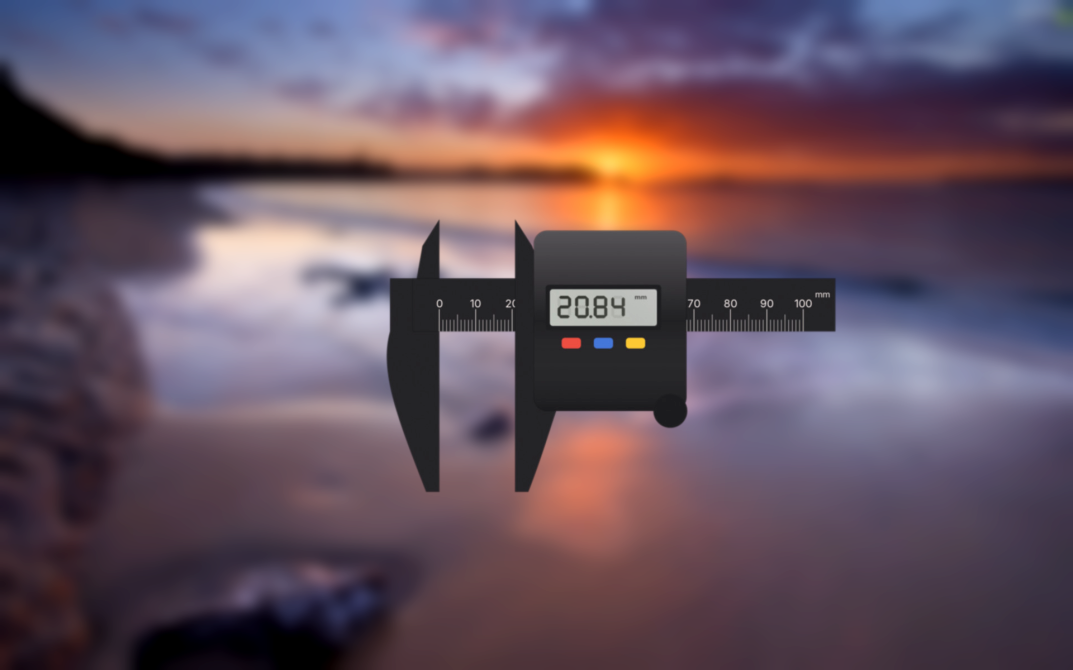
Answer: 20.84 mm
